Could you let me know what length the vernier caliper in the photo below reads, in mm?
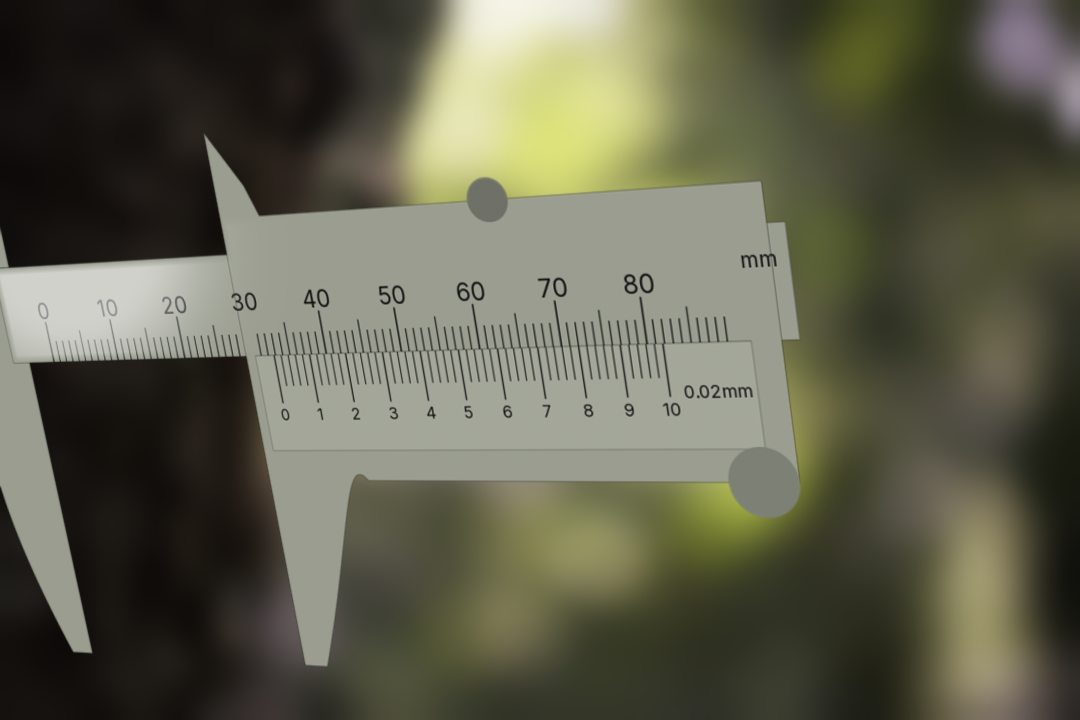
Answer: 32.8 mm
